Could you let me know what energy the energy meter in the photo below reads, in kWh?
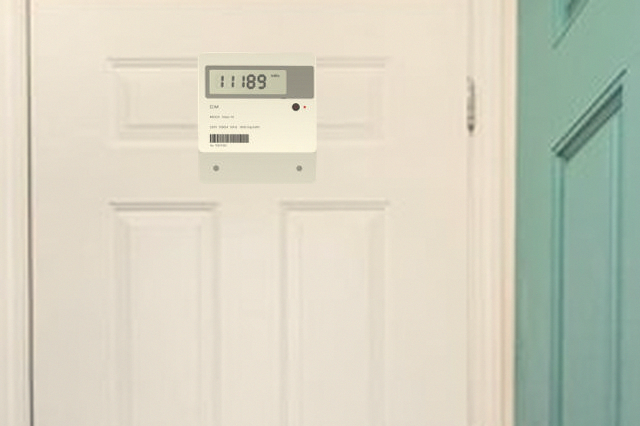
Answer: 11189 kWh
